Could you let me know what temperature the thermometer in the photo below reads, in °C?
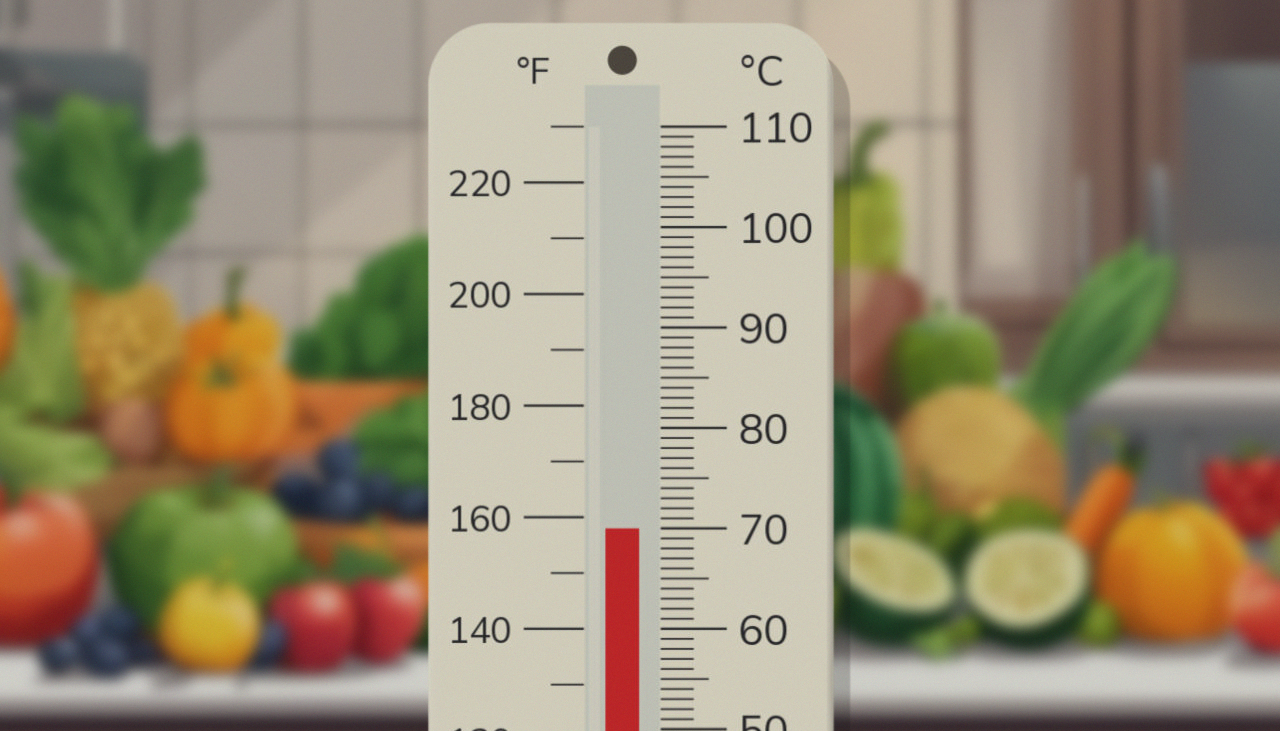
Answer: 70 °C
